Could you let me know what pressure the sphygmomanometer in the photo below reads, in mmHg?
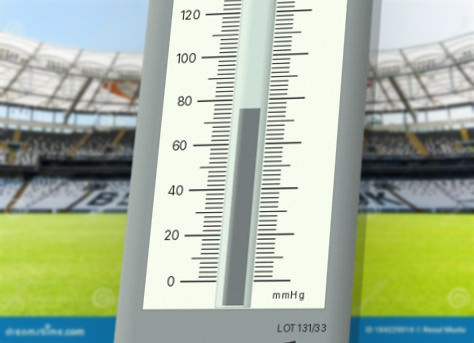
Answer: 76 mmHg
